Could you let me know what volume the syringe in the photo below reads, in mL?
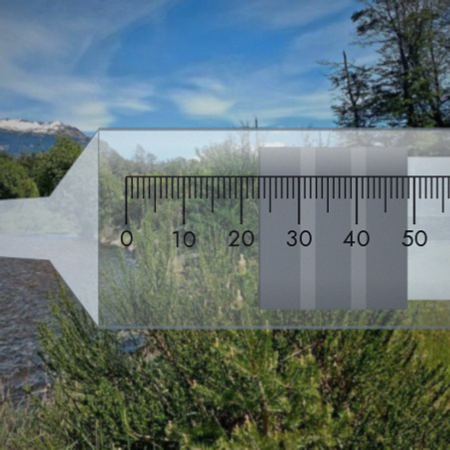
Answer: 23 mL
